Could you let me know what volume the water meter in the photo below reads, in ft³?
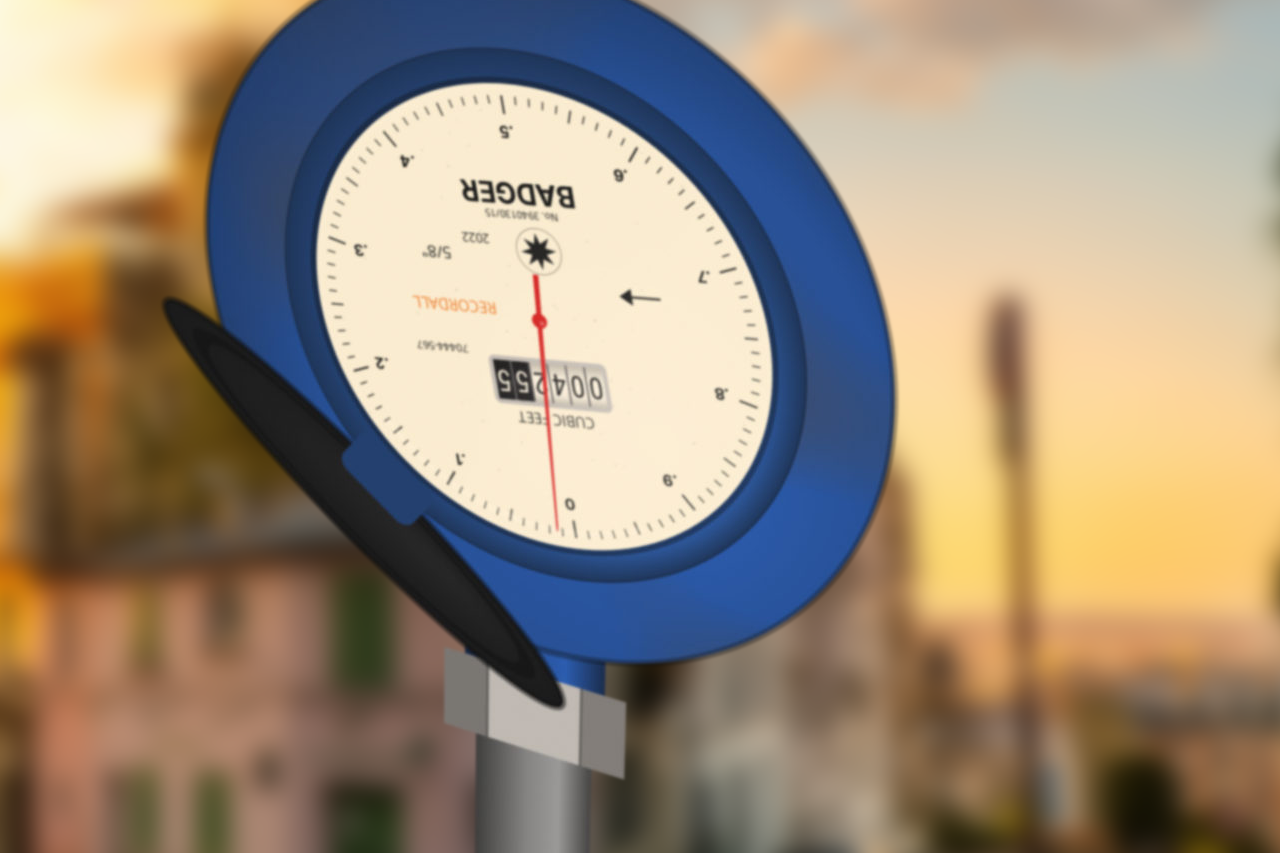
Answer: 4255.01 ft³
